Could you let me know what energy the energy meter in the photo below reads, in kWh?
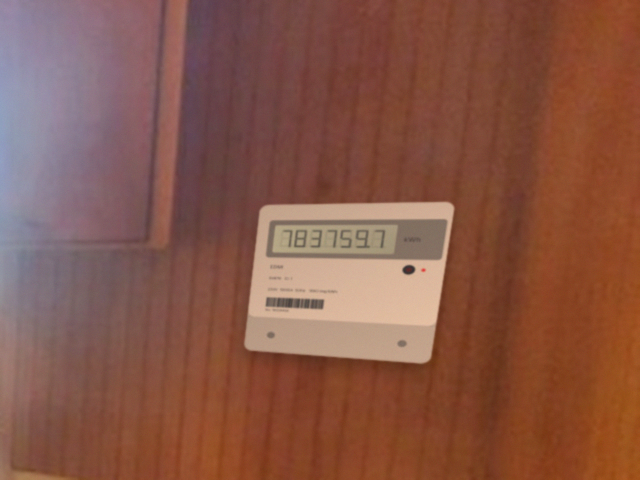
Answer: 783759.7 kWh
